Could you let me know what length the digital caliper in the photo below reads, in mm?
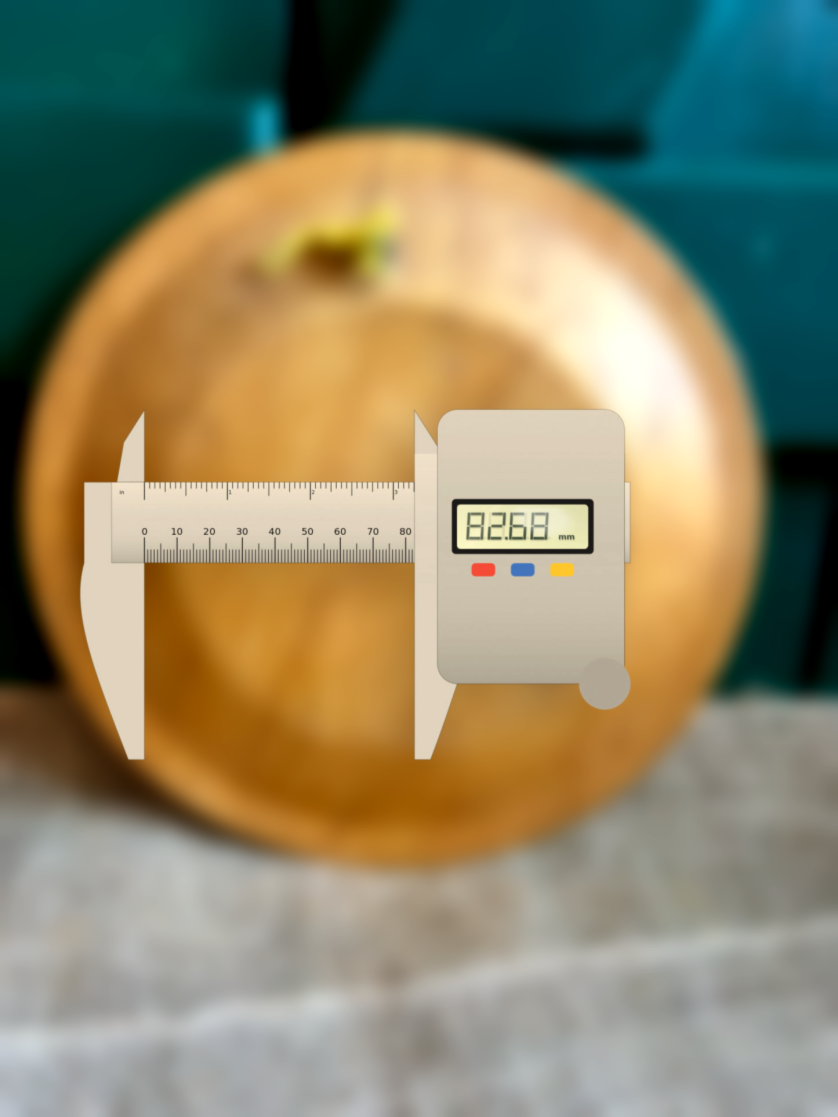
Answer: 82.68 mm
